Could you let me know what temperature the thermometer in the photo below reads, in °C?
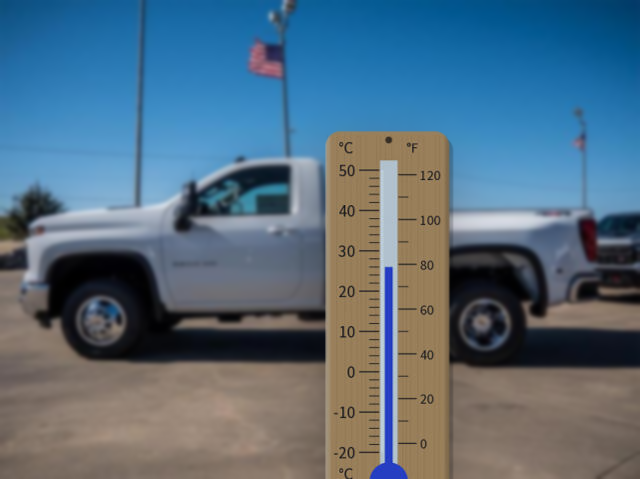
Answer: 26 °C
